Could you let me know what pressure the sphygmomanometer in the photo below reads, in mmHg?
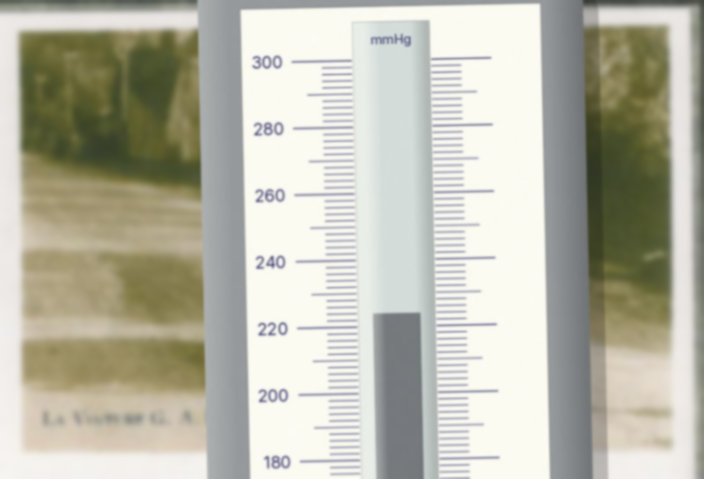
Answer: 224 mmHg
